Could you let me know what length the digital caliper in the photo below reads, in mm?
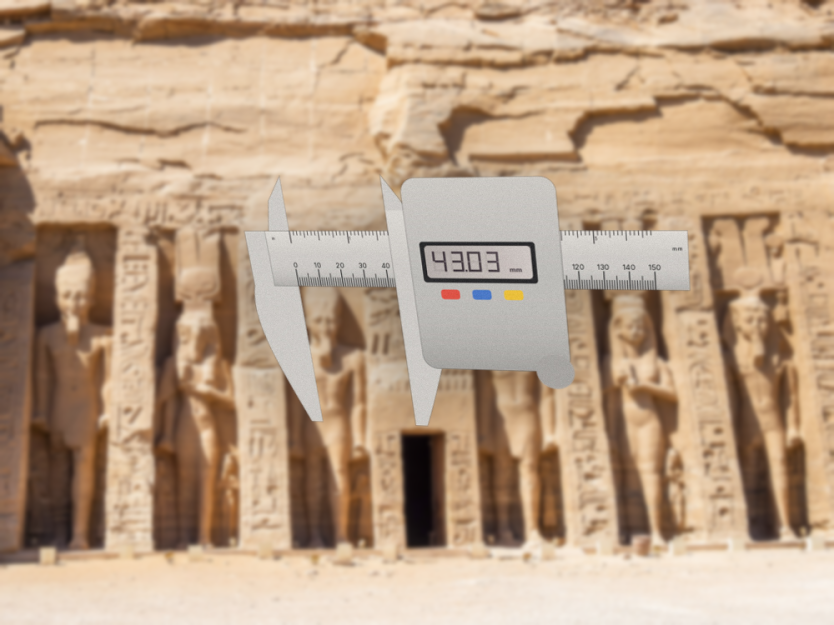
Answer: 43.03 mm
